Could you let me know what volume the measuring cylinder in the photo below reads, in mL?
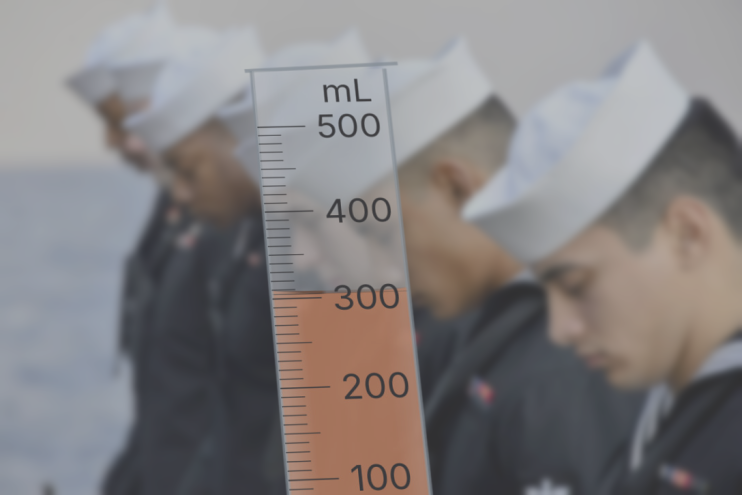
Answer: 305 mL
